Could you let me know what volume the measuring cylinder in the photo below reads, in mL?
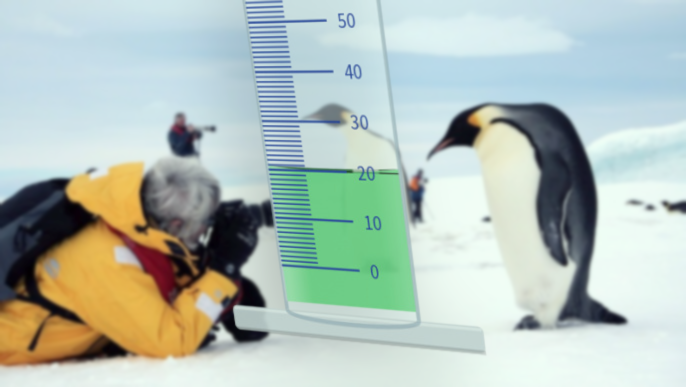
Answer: 20 mL
